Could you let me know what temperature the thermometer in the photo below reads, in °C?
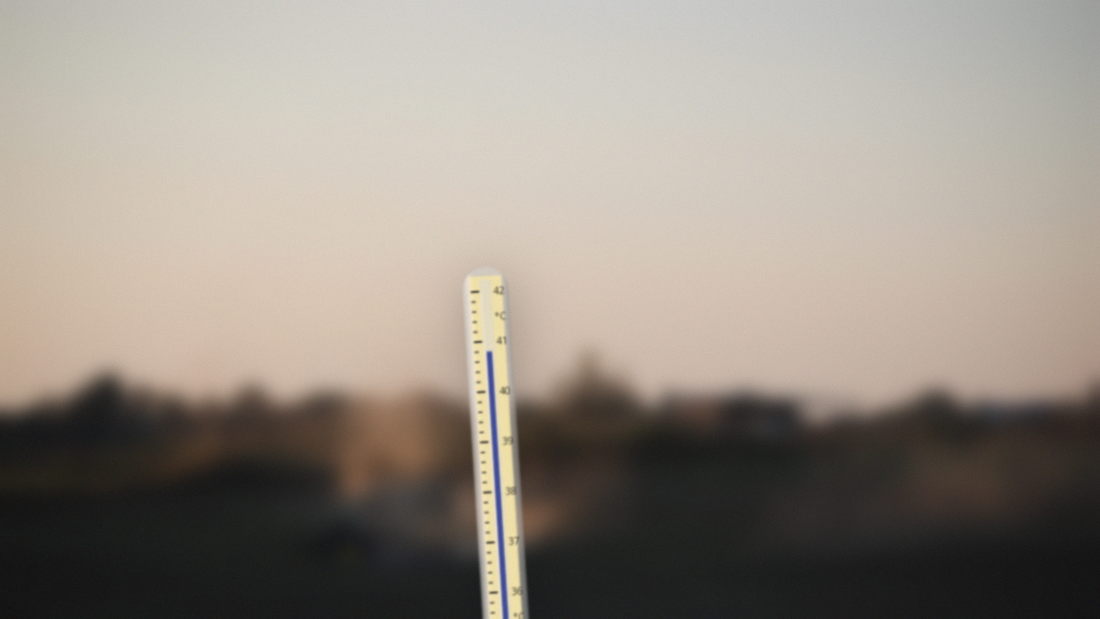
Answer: 40.8 °C
